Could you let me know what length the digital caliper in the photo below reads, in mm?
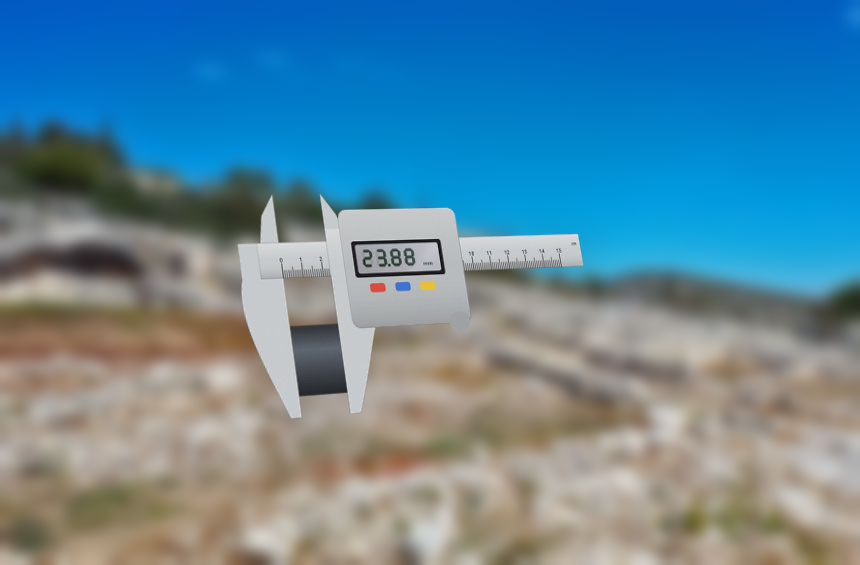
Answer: 23.88 mm
